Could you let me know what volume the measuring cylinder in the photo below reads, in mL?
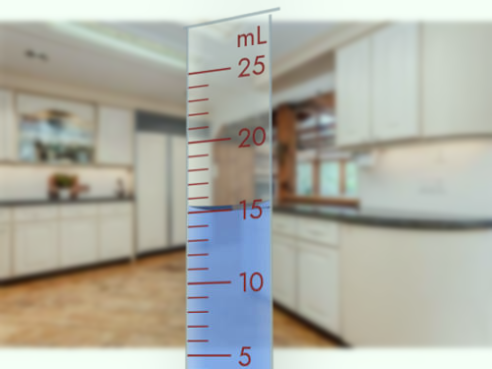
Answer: 15 mL
